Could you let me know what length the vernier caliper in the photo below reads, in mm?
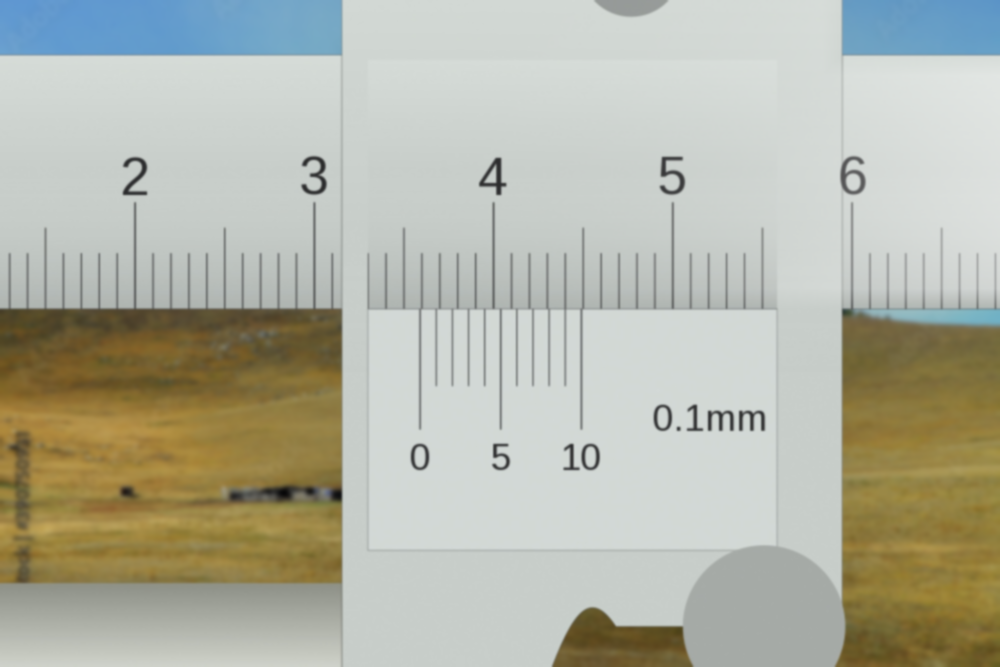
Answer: 35.9 mm
